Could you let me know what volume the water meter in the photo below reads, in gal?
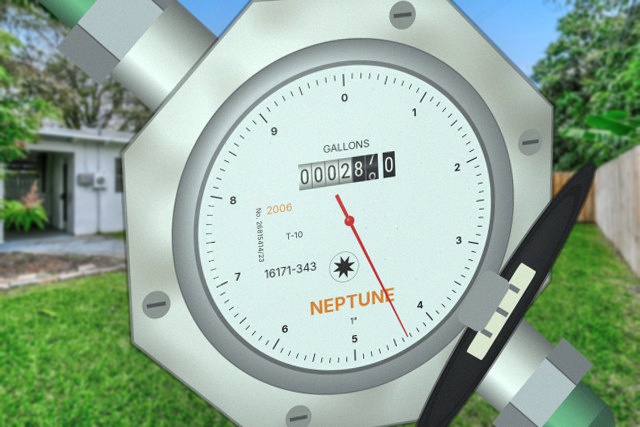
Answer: 2874.3 gal
